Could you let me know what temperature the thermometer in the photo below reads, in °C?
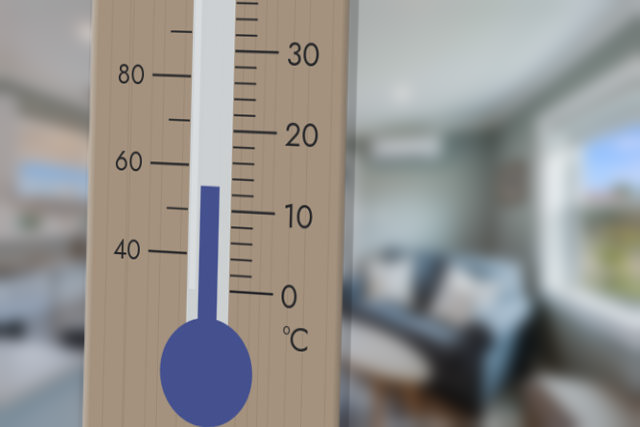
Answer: 13 °C
